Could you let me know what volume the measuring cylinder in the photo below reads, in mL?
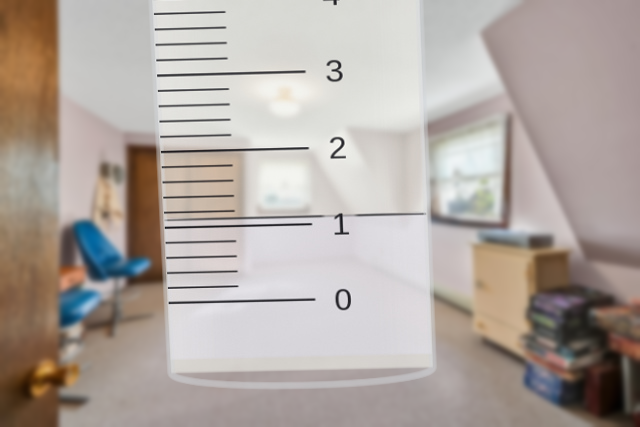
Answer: 1.1 mL
